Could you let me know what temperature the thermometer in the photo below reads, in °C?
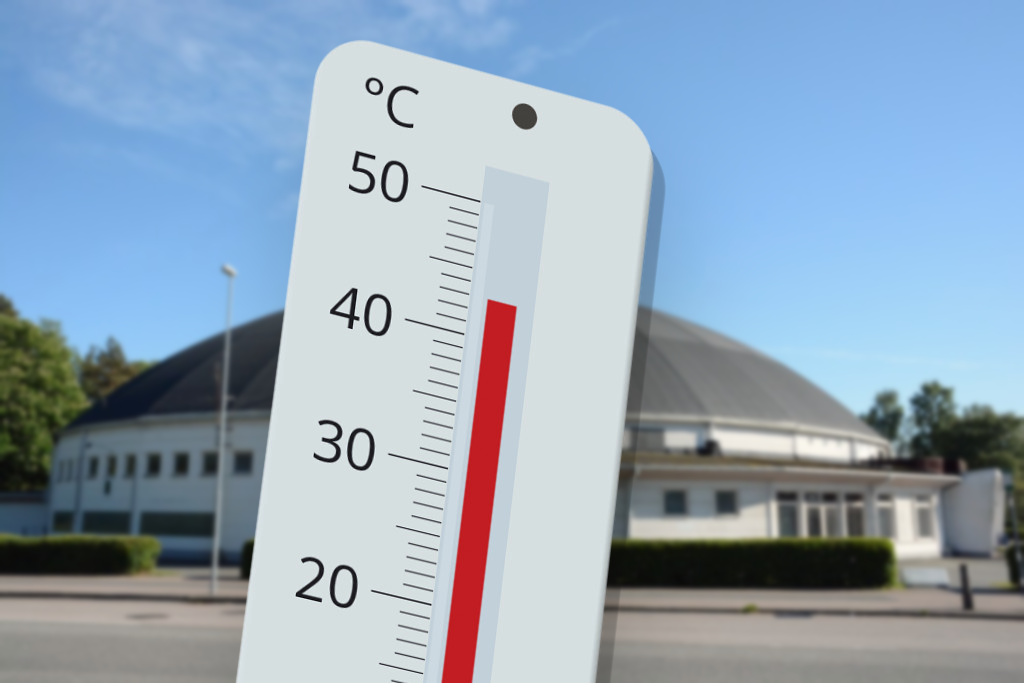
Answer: 43 °C
